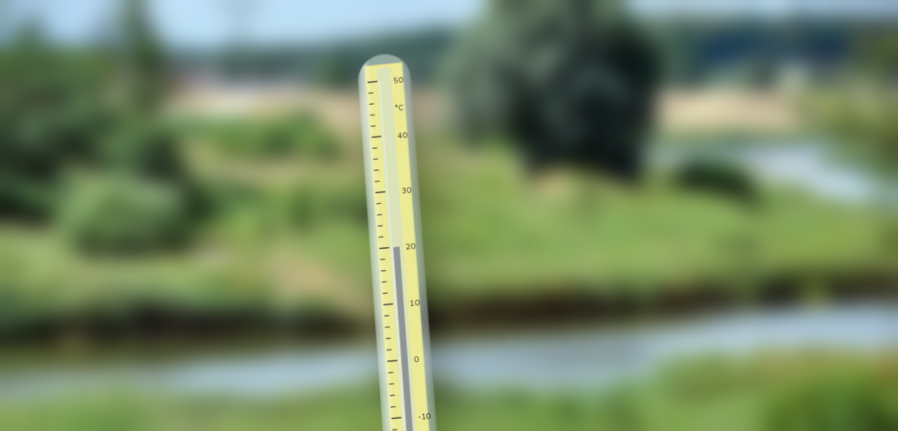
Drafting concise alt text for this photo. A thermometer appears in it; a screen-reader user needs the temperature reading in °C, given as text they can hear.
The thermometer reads 20 °C
